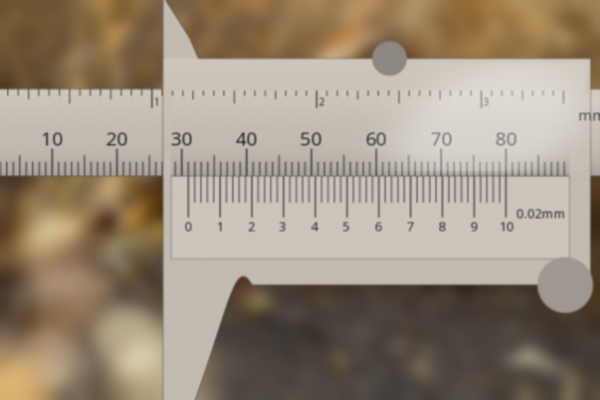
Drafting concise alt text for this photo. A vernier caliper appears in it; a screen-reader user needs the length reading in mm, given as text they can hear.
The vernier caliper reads 31.0 mm
